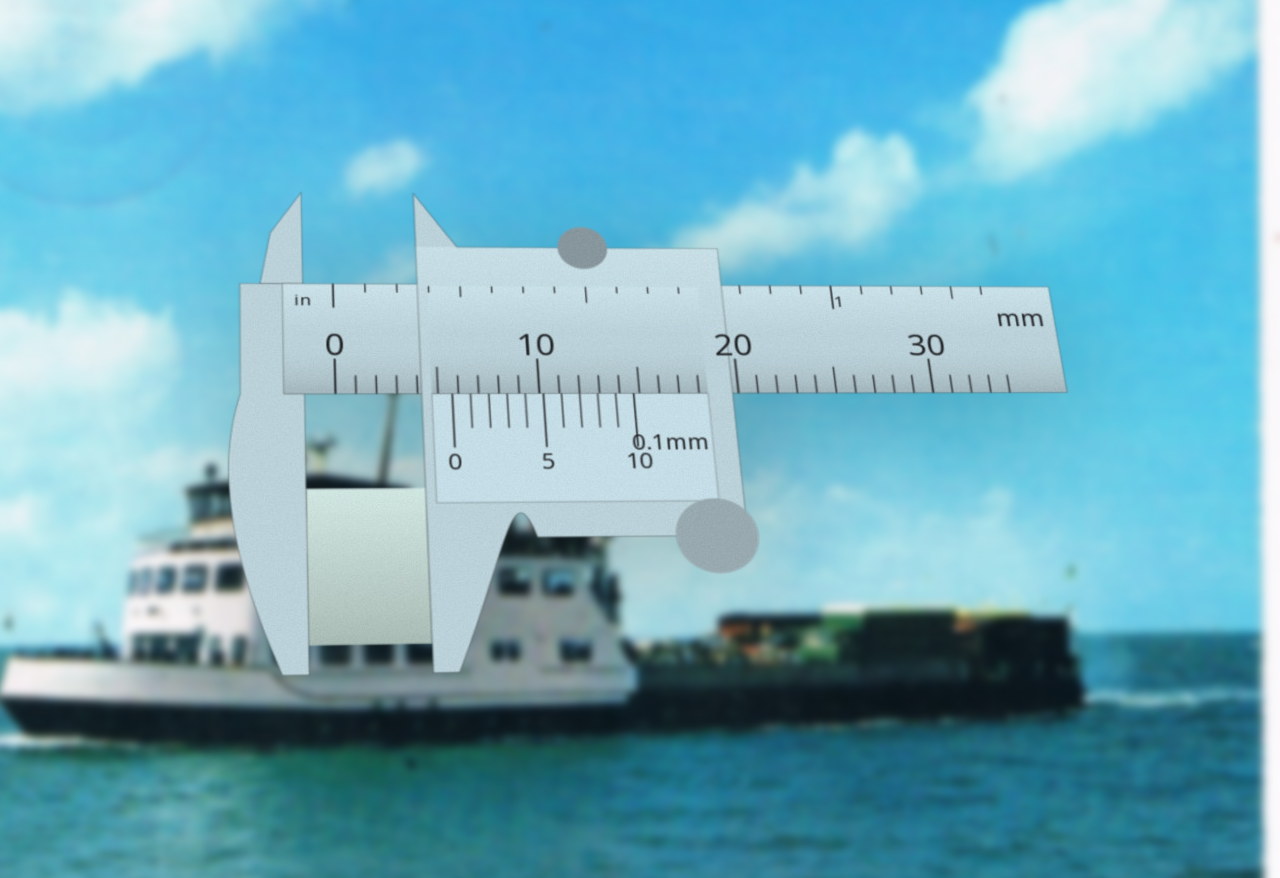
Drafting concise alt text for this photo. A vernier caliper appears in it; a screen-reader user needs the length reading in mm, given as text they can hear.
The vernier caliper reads 5.7 mm
